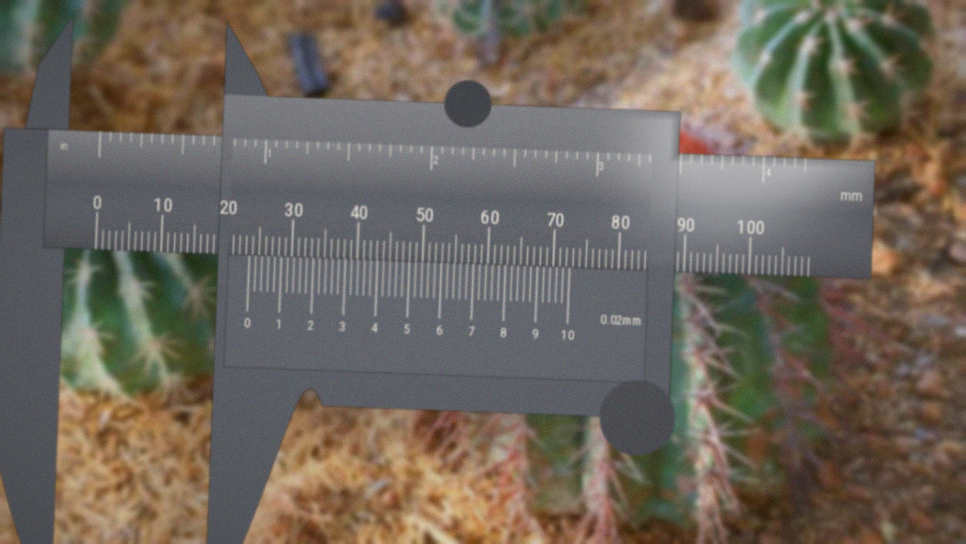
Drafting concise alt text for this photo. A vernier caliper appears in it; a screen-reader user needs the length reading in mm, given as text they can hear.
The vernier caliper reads 23.5 mm
